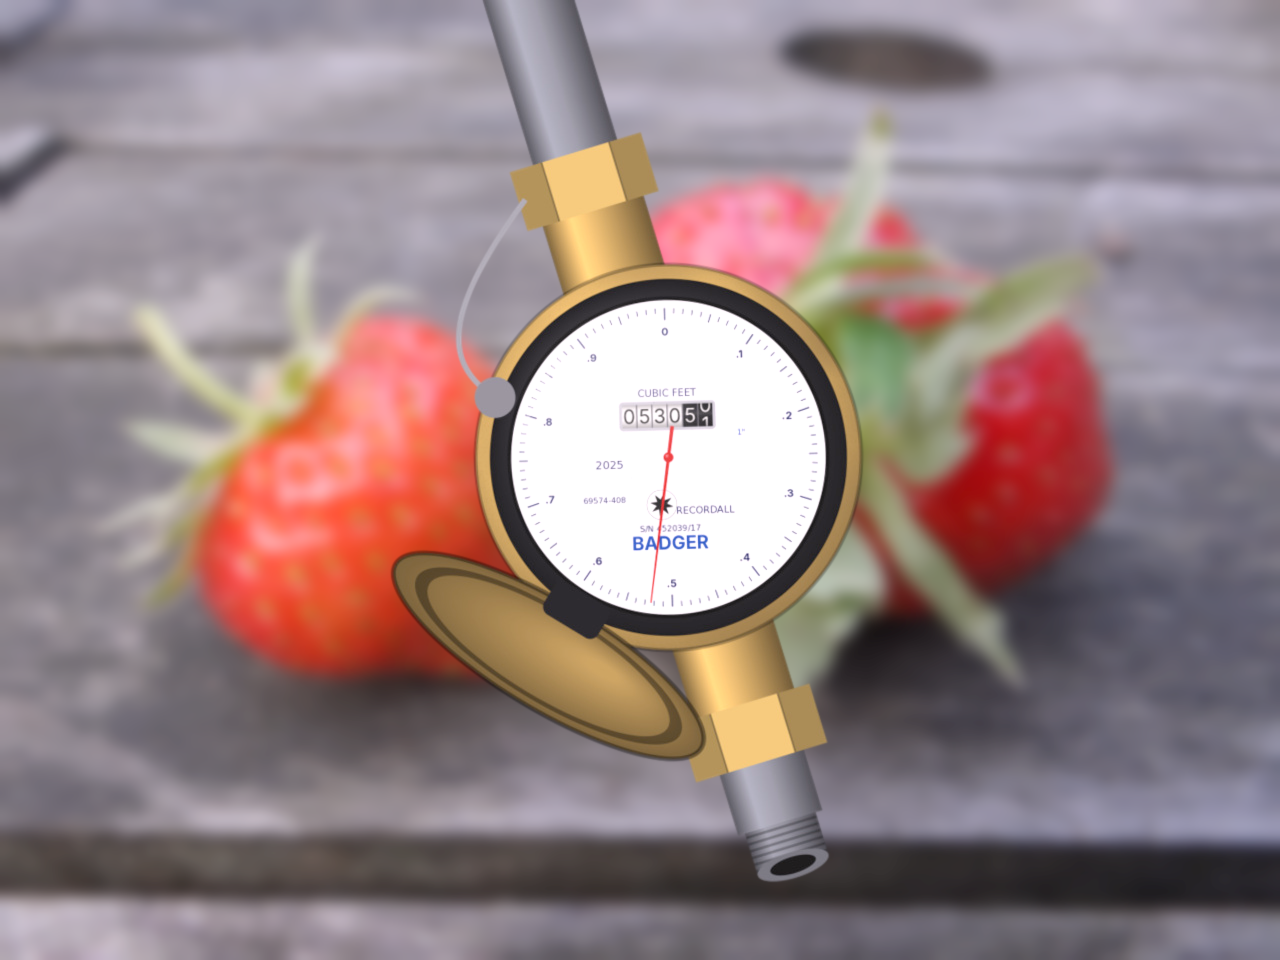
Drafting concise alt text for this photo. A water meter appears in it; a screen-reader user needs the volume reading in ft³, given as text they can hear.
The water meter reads 53050.52 ft³
